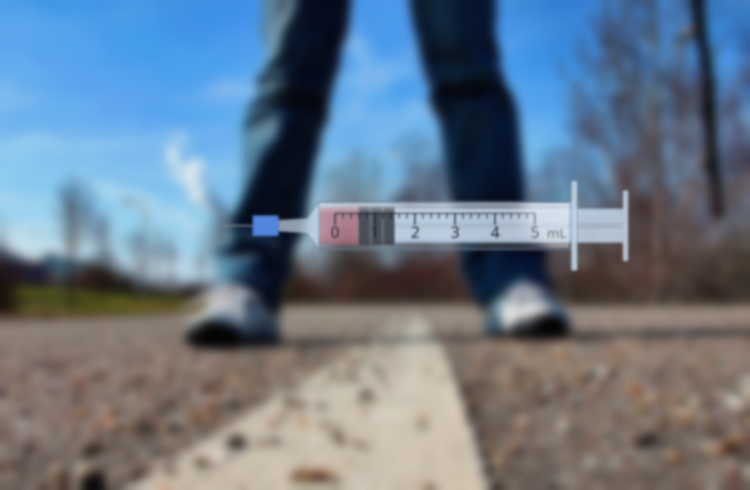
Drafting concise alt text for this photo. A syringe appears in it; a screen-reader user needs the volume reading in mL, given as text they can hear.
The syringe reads 0.6 mL
